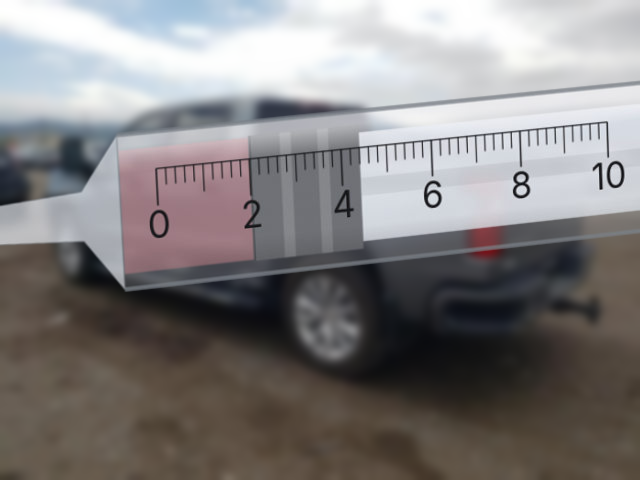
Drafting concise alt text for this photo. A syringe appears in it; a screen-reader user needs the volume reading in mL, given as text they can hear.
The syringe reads 2 mL
